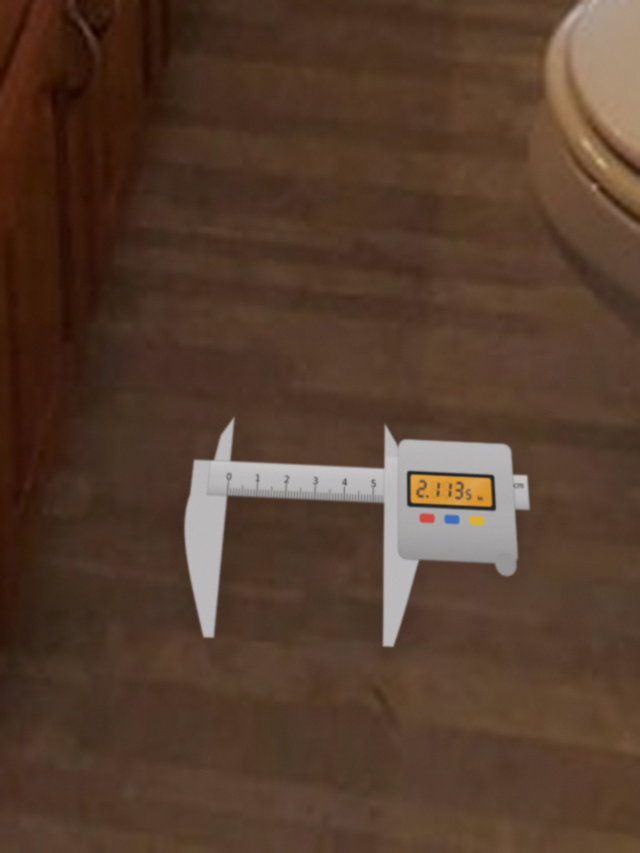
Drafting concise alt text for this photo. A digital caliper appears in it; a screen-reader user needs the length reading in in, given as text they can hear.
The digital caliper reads 2.1135 in
